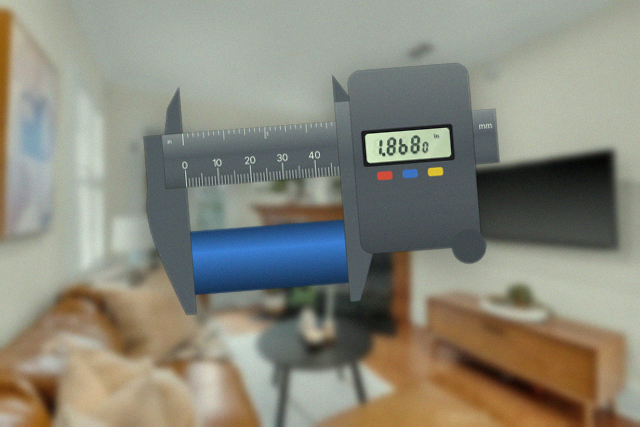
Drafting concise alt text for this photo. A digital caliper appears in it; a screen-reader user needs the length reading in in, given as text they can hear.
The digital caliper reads 1.8680 in
